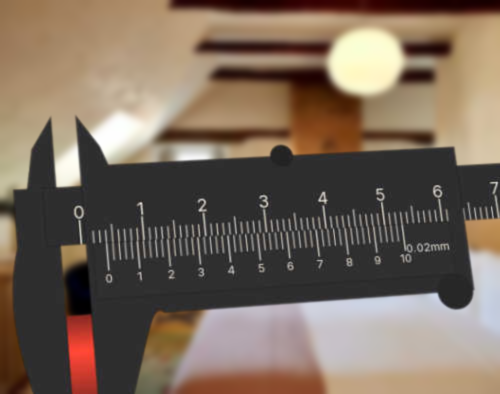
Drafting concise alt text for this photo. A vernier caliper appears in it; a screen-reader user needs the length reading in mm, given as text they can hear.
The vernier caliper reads 4.0 mm
